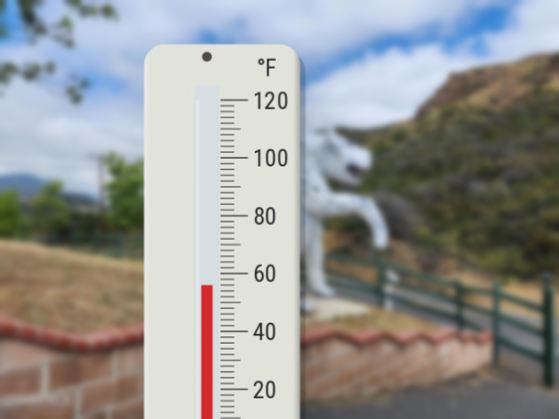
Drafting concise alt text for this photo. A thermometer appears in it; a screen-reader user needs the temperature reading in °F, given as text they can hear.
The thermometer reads 56 °F
